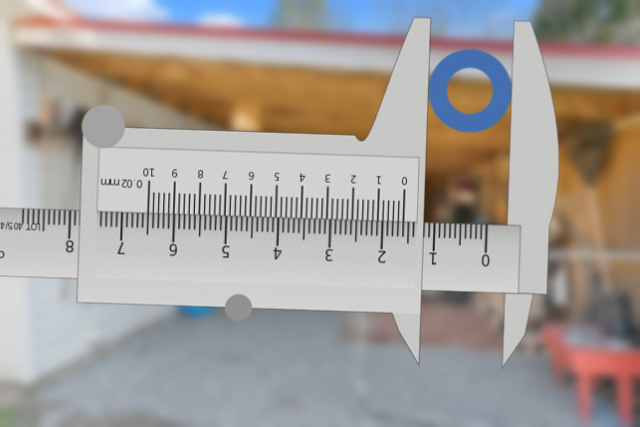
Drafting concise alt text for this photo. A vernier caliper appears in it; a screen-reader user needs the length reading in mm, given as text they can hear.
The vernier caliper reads 16.0 mm
